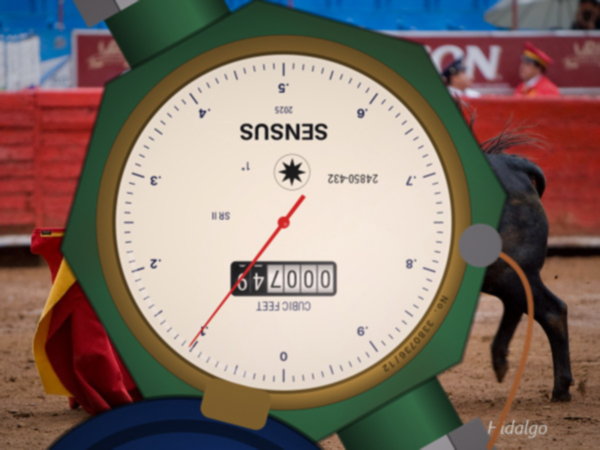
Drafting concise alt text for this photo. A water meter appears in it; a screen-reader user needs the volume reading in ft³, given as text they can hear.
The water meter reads 749.10 ft³
